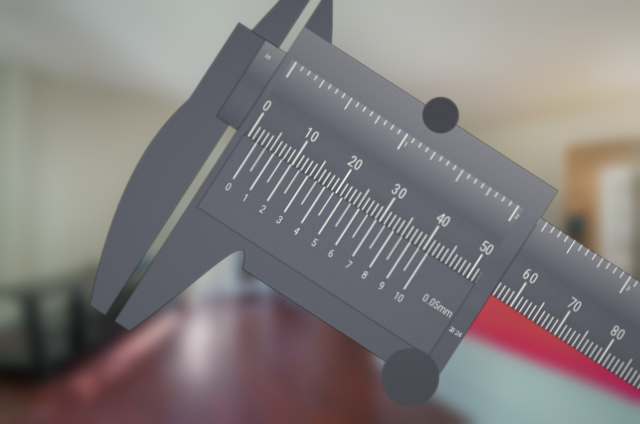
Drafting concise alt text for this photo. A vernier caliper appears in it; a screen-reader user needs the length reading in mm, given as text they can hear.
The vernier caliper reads 2.0 mm
